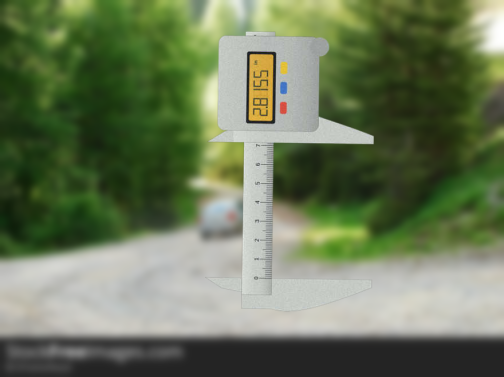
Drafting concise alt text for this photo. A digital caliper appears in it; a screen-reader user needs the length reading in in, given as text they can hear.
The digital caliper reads 2.8155 in
